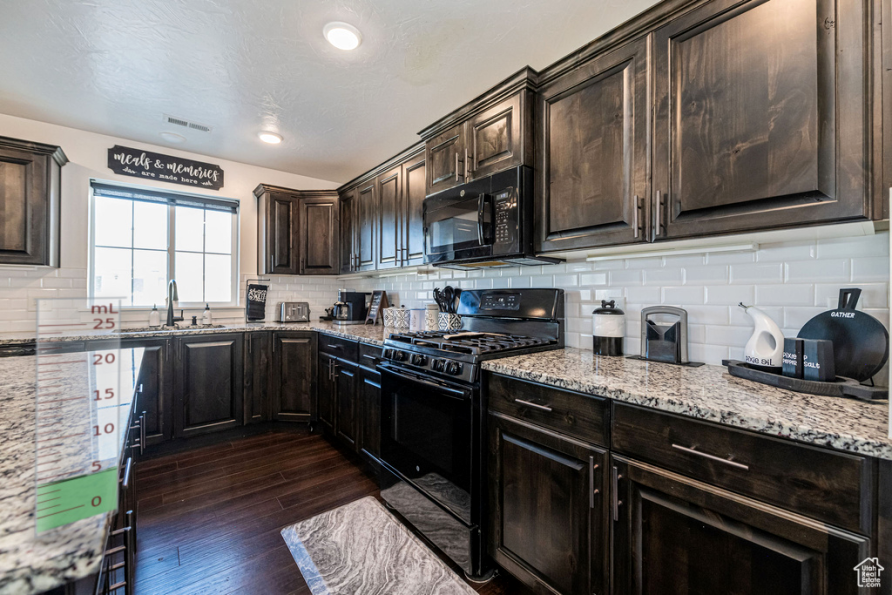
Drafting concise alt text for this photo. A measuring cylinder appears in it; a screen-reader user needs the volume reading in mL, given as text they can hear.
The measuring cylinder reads 4 mL
